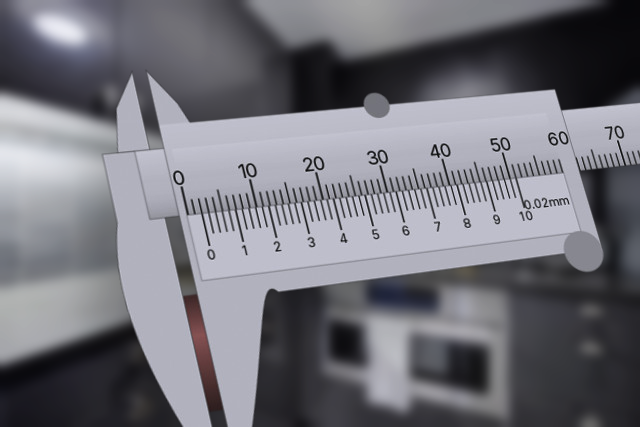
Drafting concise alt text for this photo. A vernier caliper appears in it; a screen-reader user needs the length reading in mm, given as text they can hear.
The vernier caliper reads 2.0 mm
